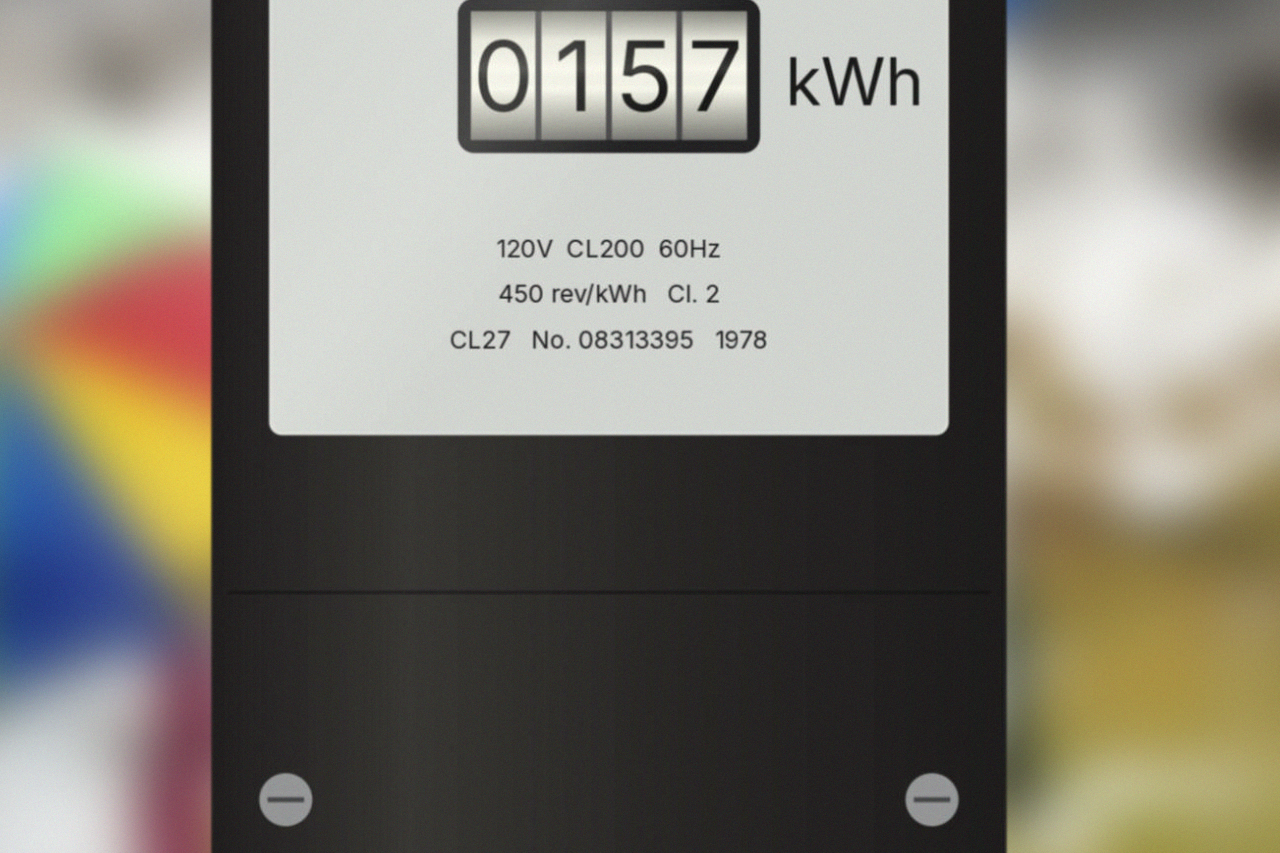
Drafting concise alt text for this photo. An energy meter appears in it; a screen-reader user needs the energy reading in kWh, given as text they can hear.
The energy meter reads 157 kWh
